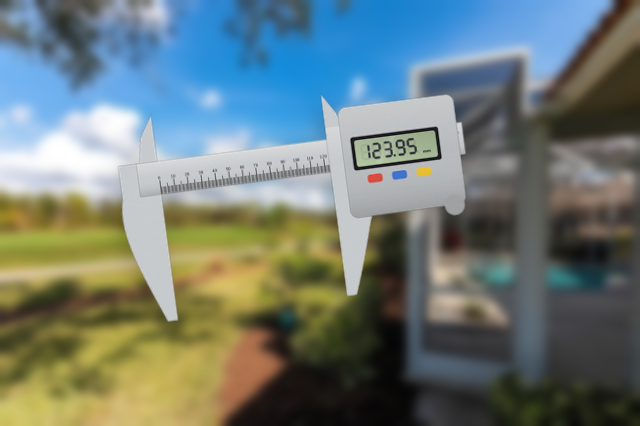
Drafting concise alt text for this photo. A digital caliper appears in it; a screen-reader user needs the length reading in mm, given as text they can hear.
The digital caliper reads 123.95 mm
